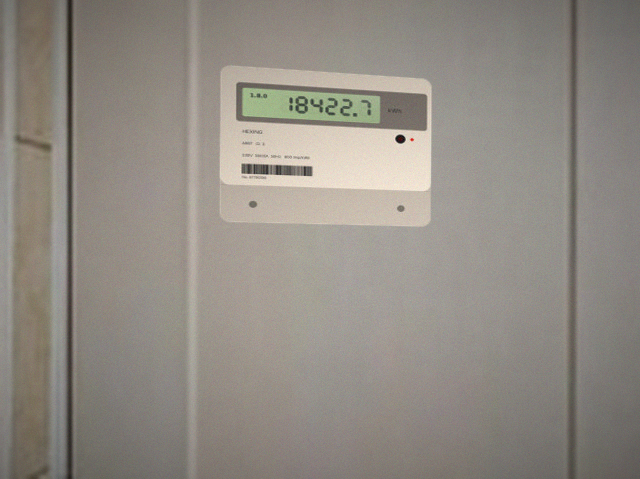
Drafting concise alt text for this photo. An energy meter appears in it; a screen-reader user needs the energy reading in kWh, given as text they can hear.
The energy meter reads 18422.7 kWh
